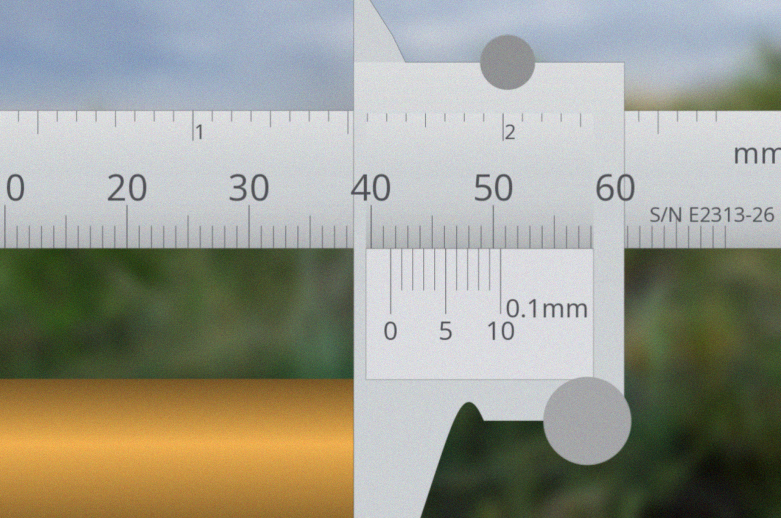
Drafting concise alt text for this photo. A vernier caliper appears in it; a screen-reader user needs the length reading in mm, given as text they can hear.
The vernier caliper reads 41.6 mm
